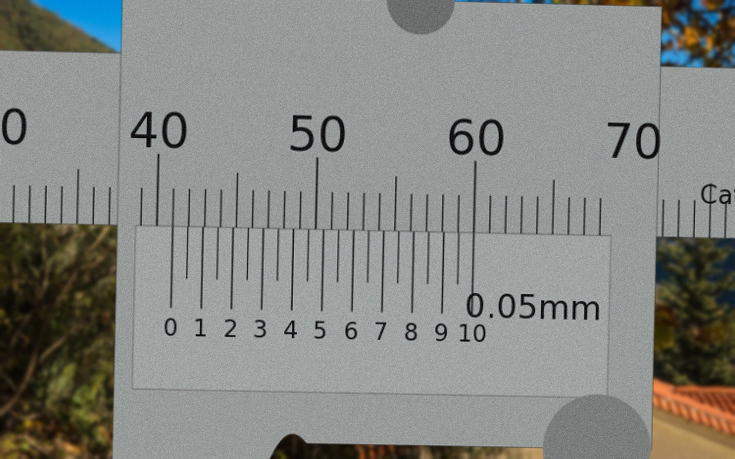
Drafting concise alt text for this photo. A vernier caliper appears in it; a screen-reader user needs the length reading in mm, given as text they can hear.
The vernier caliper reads 41.0 mm
